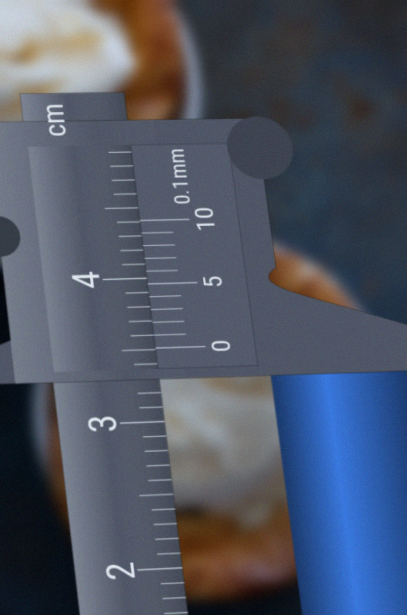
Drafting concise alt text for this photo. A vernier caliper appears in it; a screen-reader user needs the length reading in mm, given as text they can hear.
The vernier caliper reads 35.1 mm
